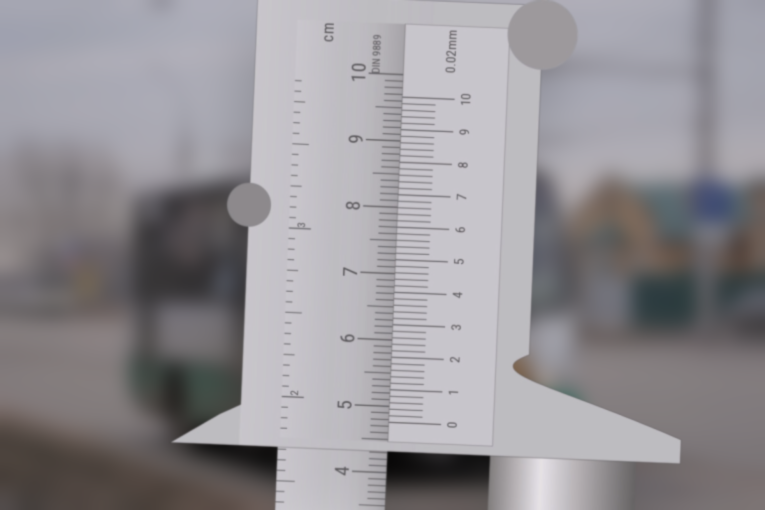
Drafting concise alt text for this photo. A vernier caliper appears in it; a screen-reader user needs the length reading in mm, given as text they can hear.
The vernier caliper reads 47.6 mm
